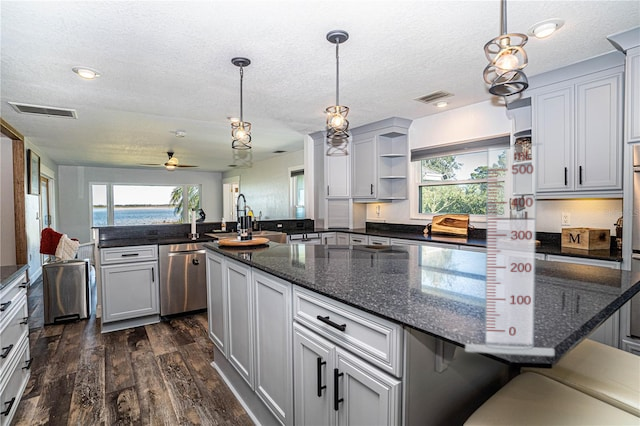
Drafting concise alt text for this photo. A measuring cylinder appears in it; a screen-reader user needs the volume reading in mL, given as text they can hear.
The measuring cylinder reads 350 mL
